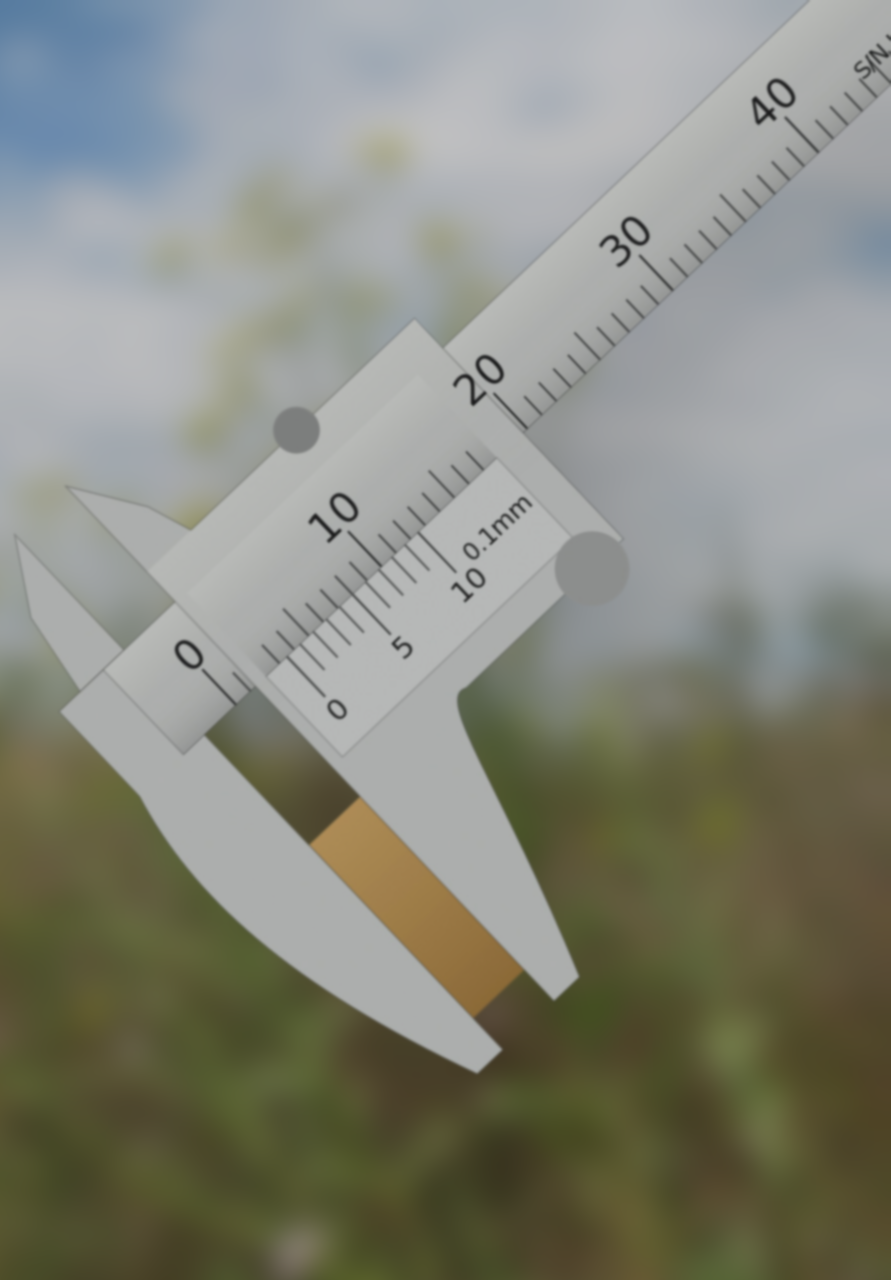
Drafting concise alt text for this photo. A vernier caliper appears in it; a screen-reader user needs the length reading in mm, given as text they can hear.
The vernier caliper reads 3.5 mm
